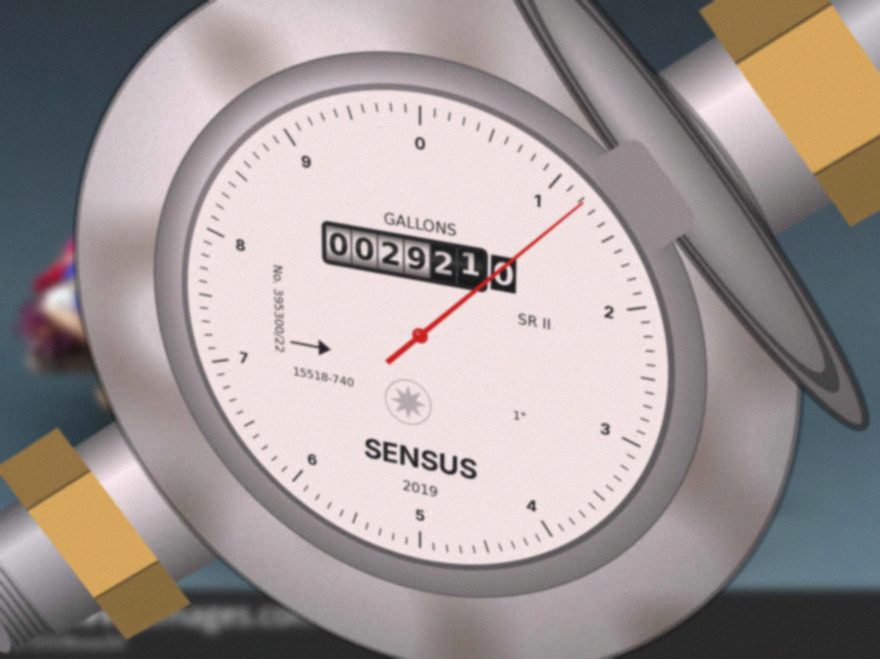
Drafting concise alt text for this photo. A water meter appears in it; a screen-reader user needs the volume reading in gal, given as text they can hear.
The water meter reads 29211.2 gal
